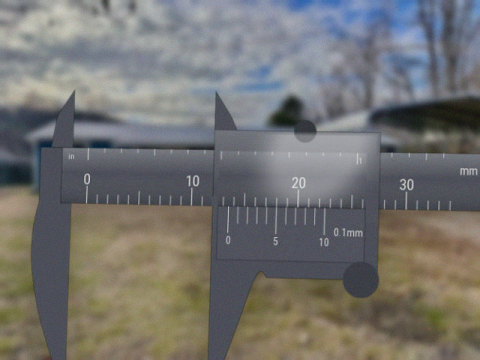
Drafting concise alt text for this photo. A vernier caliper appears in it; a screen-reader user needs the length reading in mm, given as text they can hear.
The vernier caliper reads 13.5 mm
